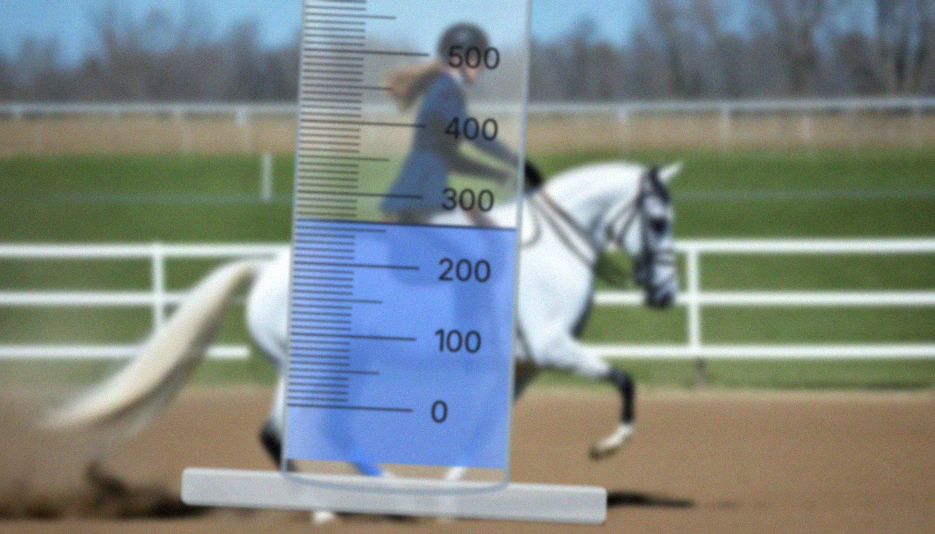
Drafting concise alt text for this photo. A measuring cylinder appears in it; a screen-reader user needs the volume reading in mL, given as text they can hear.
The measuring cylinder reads 260 mL
